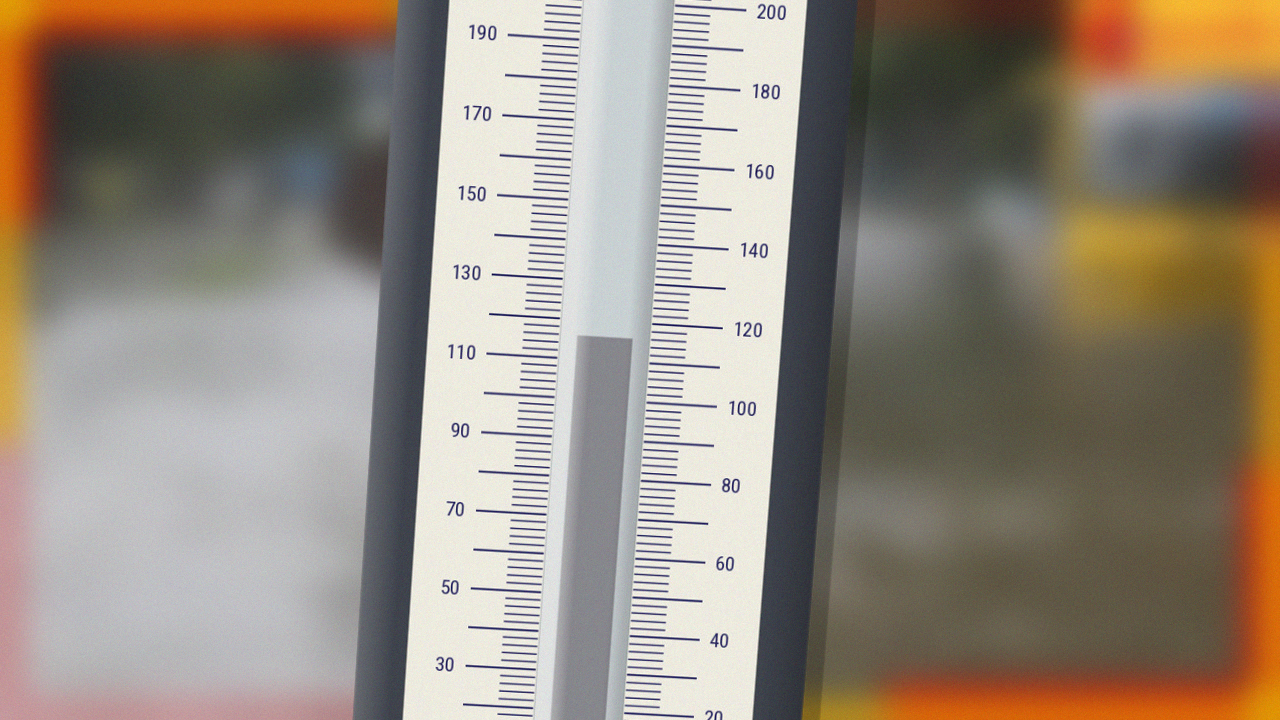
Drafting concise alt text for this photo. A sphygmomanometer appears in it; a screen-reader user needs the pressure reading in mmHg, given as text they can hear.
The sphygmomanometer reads 116 mmHg
